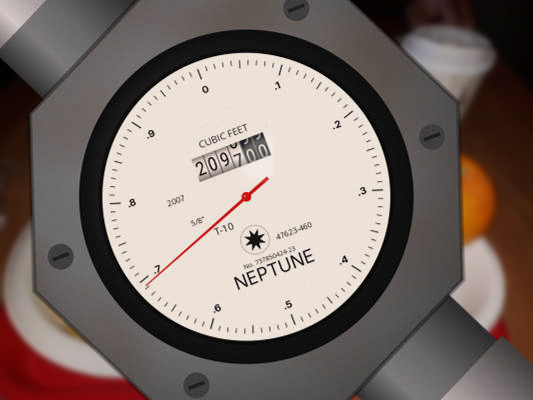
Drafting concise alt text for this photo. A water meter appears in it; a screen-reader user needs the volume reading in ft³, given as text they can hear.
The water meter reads 209699.69 ft³
